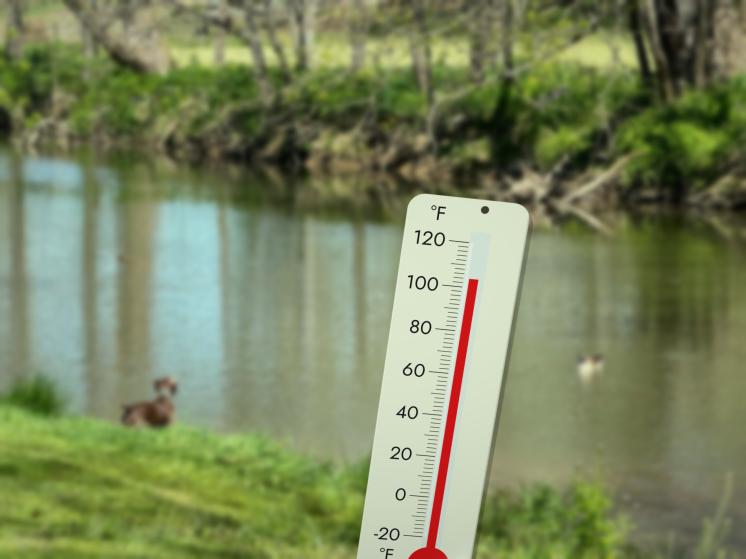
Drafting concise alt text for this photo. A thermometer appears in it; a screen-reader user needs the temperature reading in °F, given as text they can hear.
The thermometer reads 104 °F
